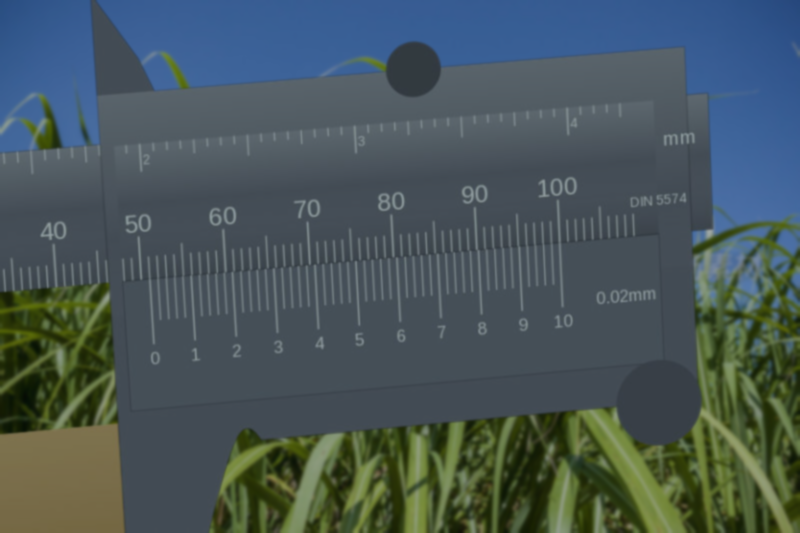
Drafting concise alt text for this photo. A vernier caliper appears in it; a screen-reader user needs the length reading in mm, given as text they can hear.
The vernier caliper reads 51.0 mm
